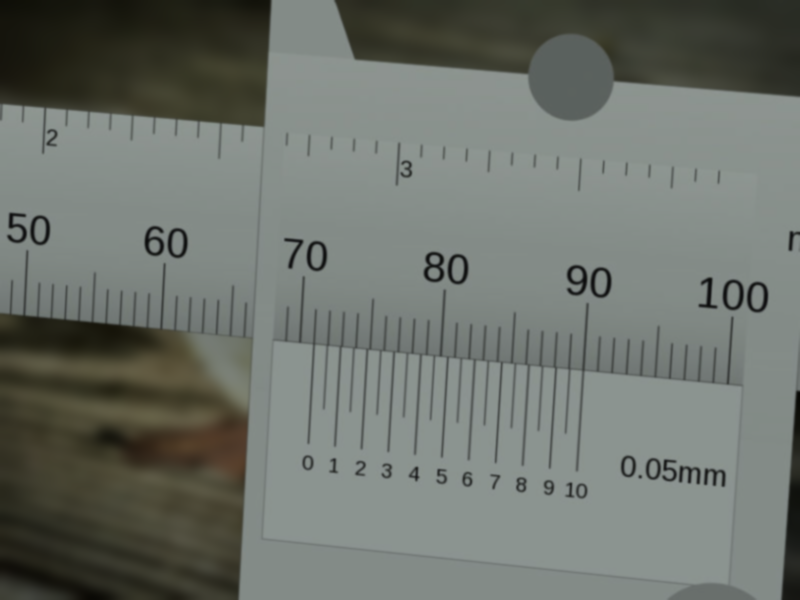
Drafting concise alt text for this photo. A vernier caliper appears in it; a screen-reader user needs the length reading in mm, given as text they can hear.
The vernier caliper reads 71.0 mm
